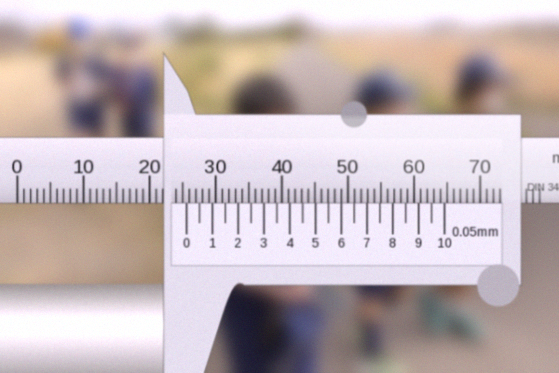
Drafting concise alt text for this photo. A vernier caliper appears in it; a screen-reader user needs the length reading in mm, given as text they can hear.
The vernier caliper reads 25.6 mm
